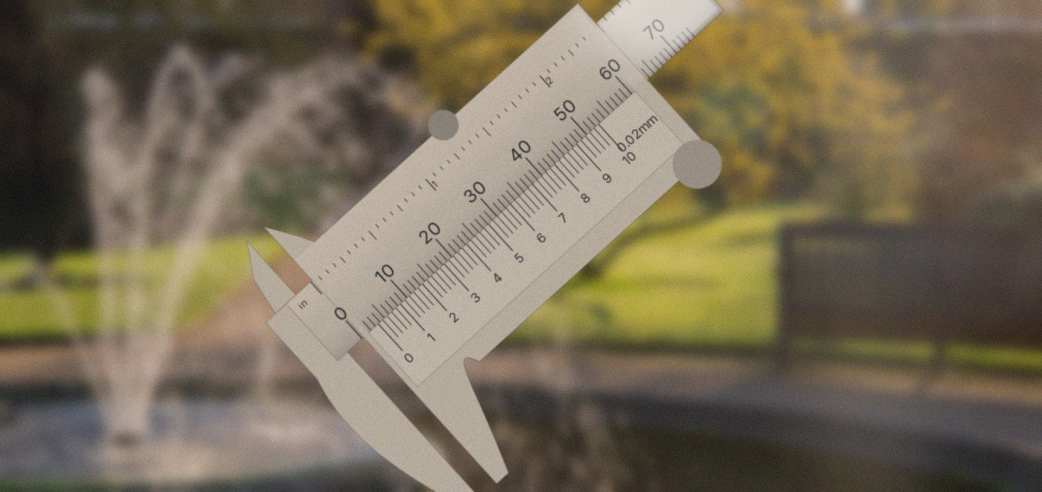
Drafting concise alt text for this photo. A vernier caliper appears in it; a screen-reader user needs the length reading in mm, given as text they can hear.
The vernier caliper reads 3.6 mm
